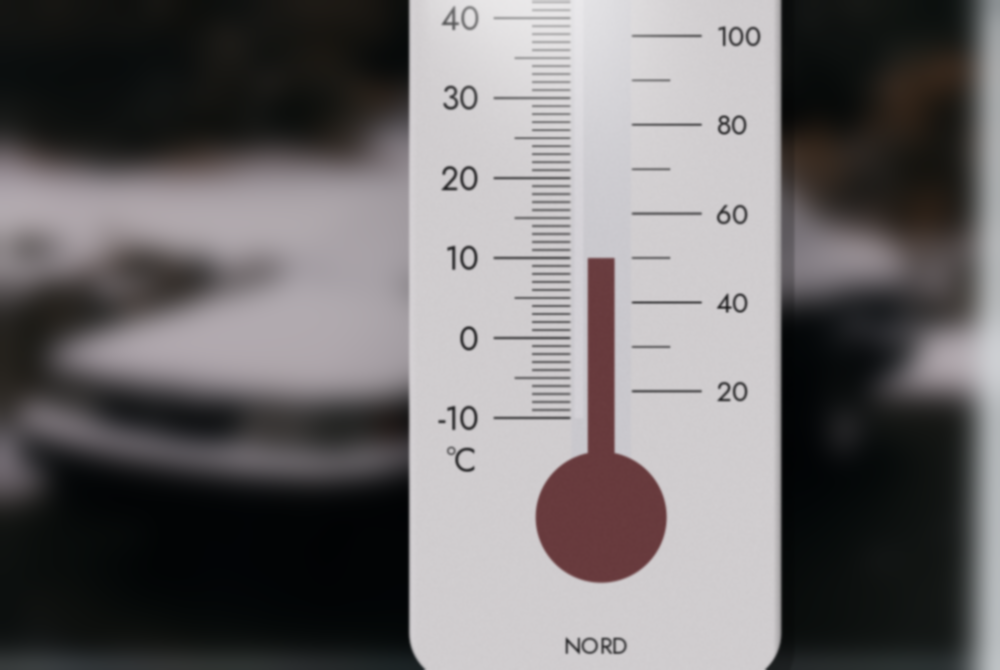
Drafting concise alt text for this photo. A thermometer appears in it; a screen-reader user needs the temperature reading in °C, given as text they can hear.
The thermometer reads 10 °C
